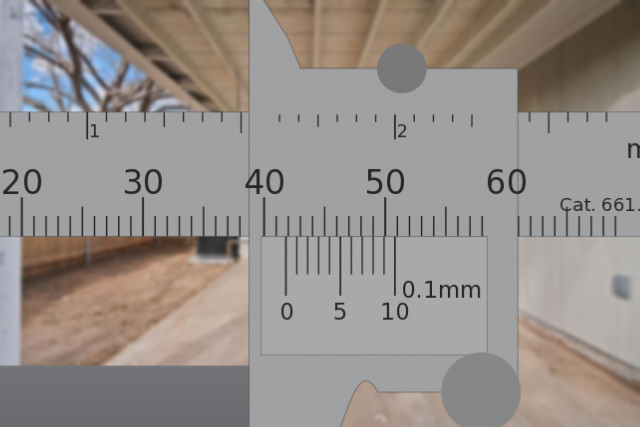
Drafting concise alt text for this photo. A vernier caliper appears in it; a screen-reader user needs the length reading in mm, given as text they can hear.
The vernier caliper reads 41.8 mm
